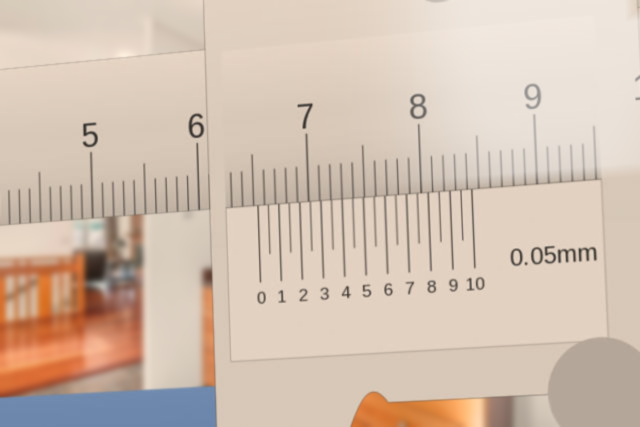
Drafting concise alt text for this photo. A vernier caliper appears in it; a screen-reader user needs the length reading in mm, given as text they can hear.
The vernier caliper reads 65.4 mm
